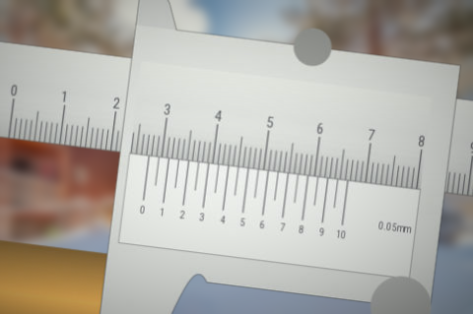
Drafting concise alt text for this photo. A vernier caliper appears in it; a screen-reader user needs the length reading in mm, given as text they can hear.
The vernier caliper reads 27.5 mm
